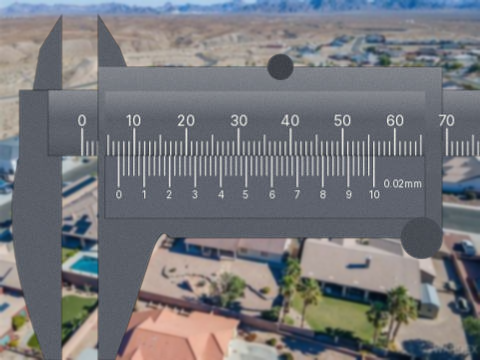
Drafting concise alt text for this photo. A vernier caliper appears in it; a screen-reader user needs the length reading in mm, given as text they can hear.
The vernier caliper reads 7.0 mm
